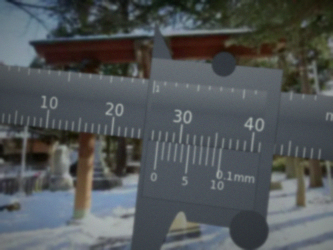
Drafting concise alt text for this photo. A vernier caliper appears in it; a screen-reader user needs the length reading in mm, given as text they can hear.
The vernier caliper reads 26.8 mm
